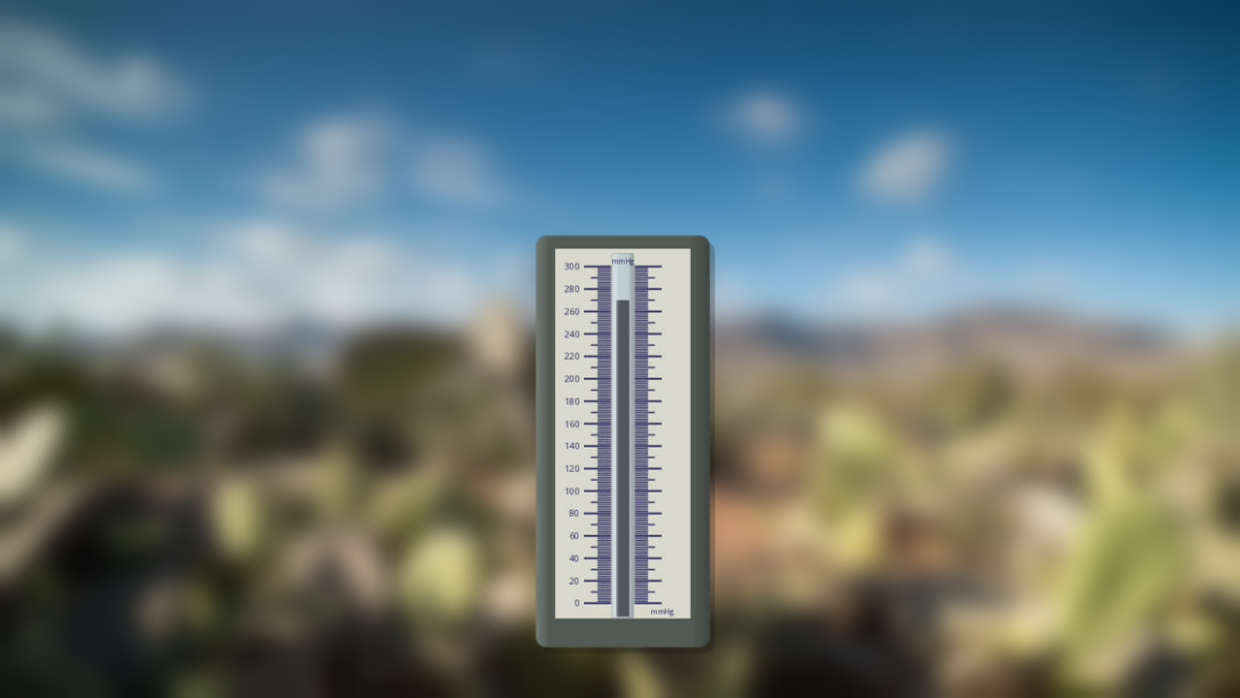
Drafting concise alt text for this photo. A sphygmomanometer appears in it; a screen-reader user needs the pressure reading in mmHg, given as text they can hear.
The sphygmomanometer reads 270 mmHg
